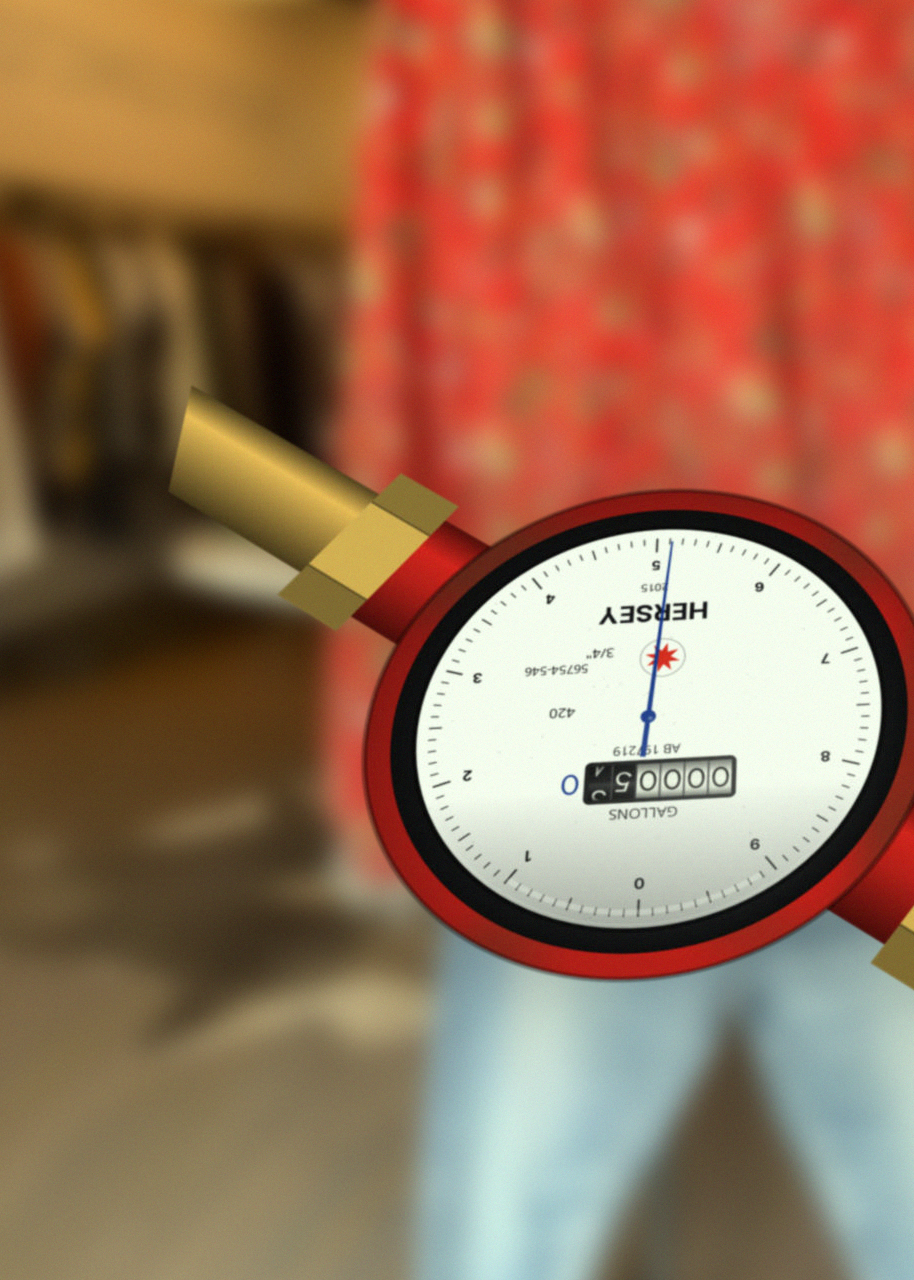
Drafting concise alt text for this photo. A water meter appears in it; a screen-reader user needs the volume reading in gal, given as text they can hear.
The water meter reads 535.1 gal
